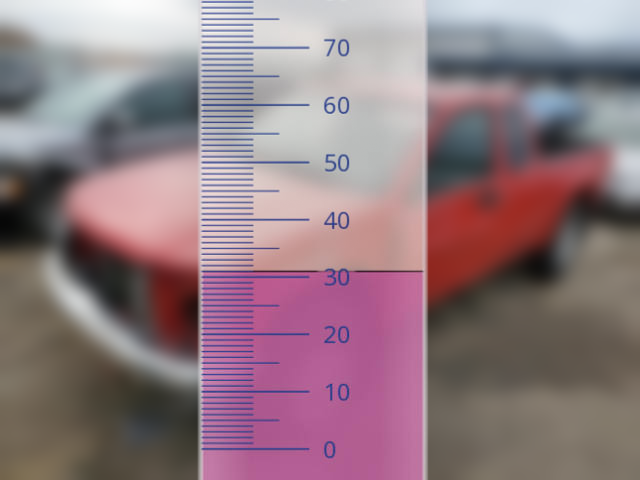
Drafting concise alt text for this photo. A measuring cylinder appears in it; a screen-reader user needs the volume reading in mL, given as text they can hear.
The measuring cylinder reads 31 mL
